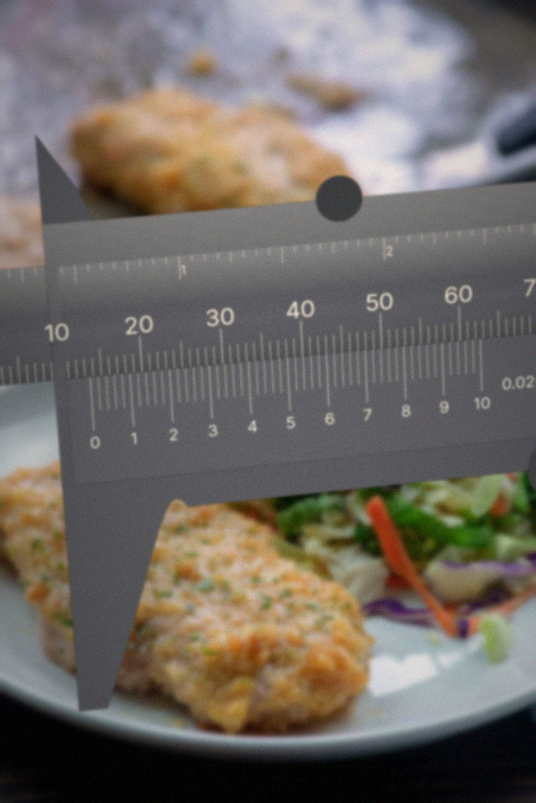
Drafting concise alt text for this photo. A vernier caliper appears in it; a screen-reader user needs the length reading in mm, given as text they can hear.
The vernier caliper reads 13.6 mm
